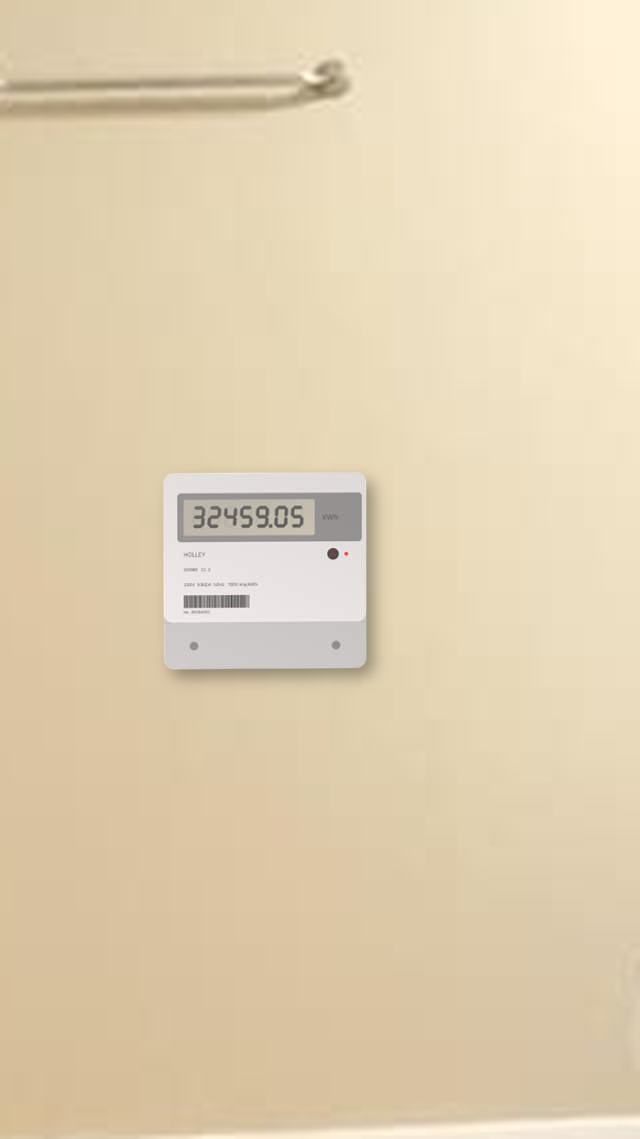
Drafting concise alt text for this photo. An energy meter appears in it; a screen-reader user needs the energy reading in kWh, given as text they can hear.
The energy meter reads 32459.05 kWh
